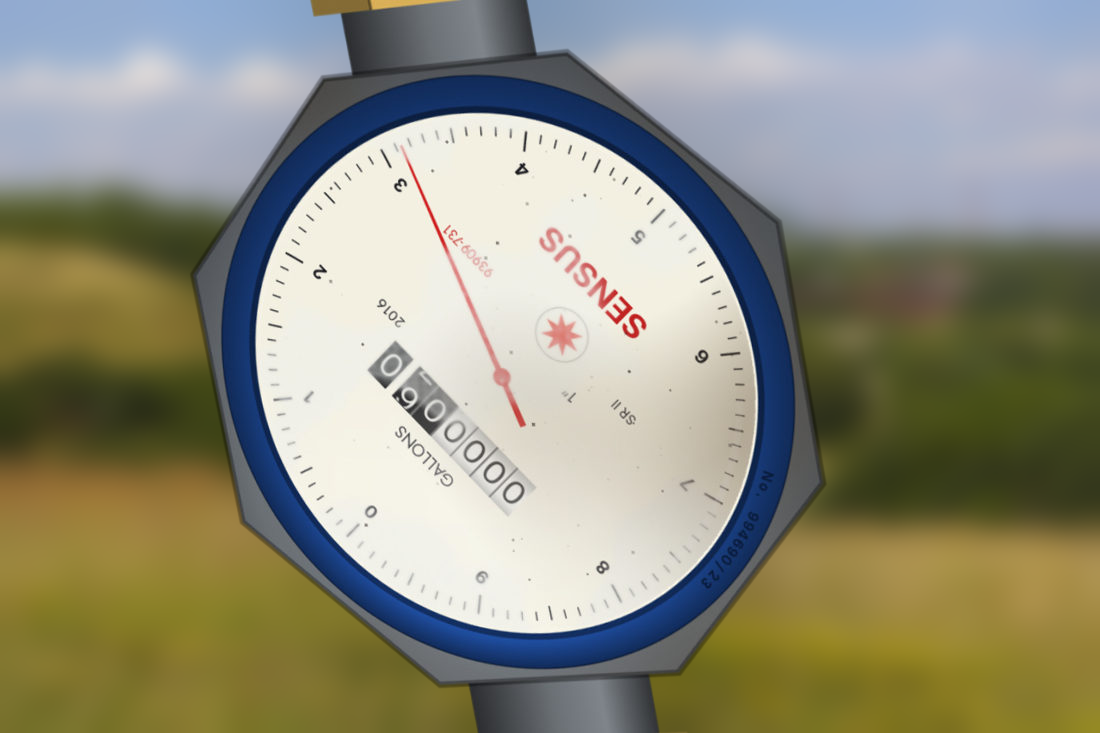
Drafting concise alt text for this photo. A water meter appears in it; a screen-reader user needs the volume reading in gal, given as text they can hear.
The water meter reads 63.1 gal
